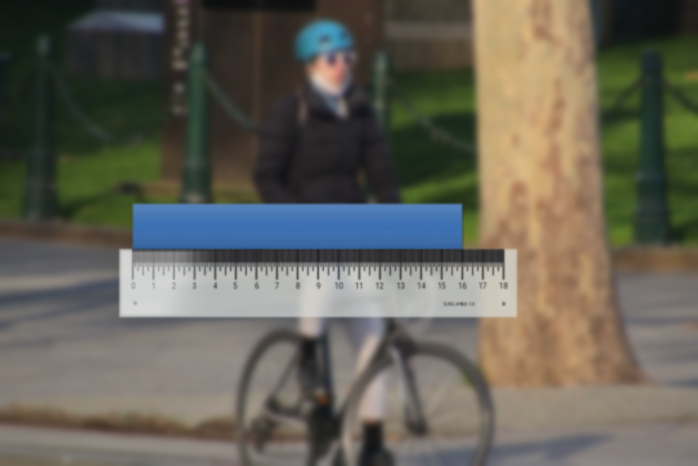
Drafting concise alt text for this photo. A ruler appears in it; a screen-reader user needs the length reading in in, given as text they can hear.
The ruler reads 16 in
